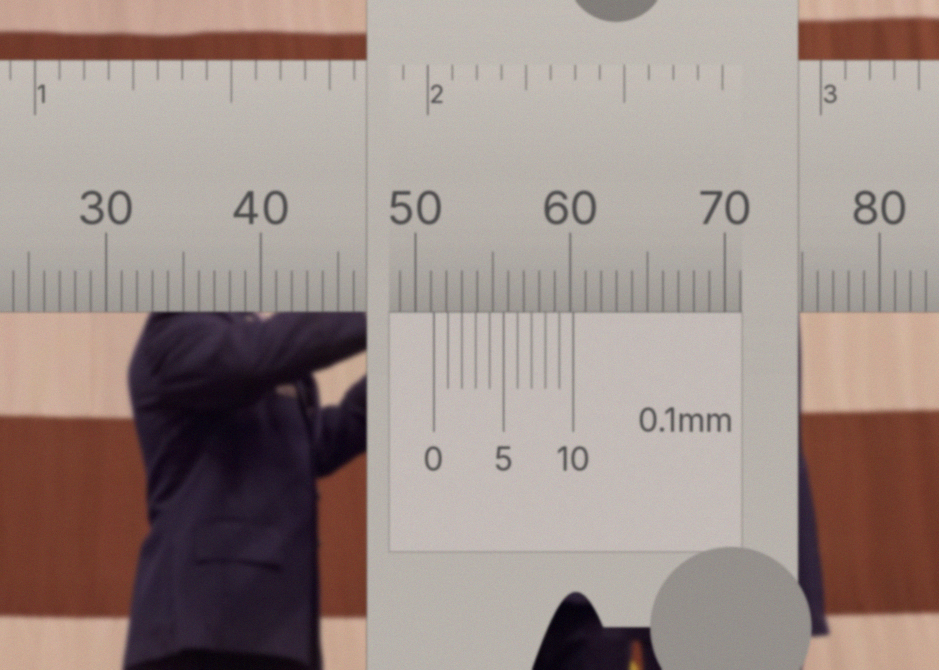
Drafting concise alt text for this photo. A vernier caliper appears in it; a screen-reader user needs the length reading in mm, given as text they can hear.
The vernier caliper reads 51.2 mm
